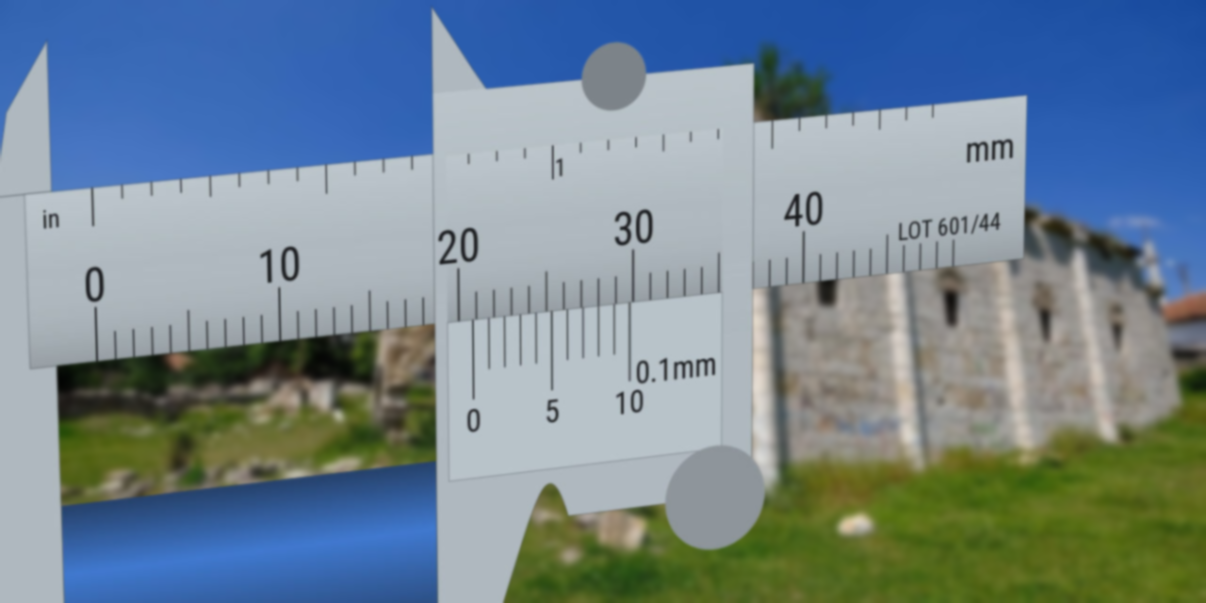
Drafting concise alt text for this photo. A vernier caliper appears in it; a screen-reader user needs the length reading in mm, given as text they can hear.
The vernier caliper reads 20.8 mm
